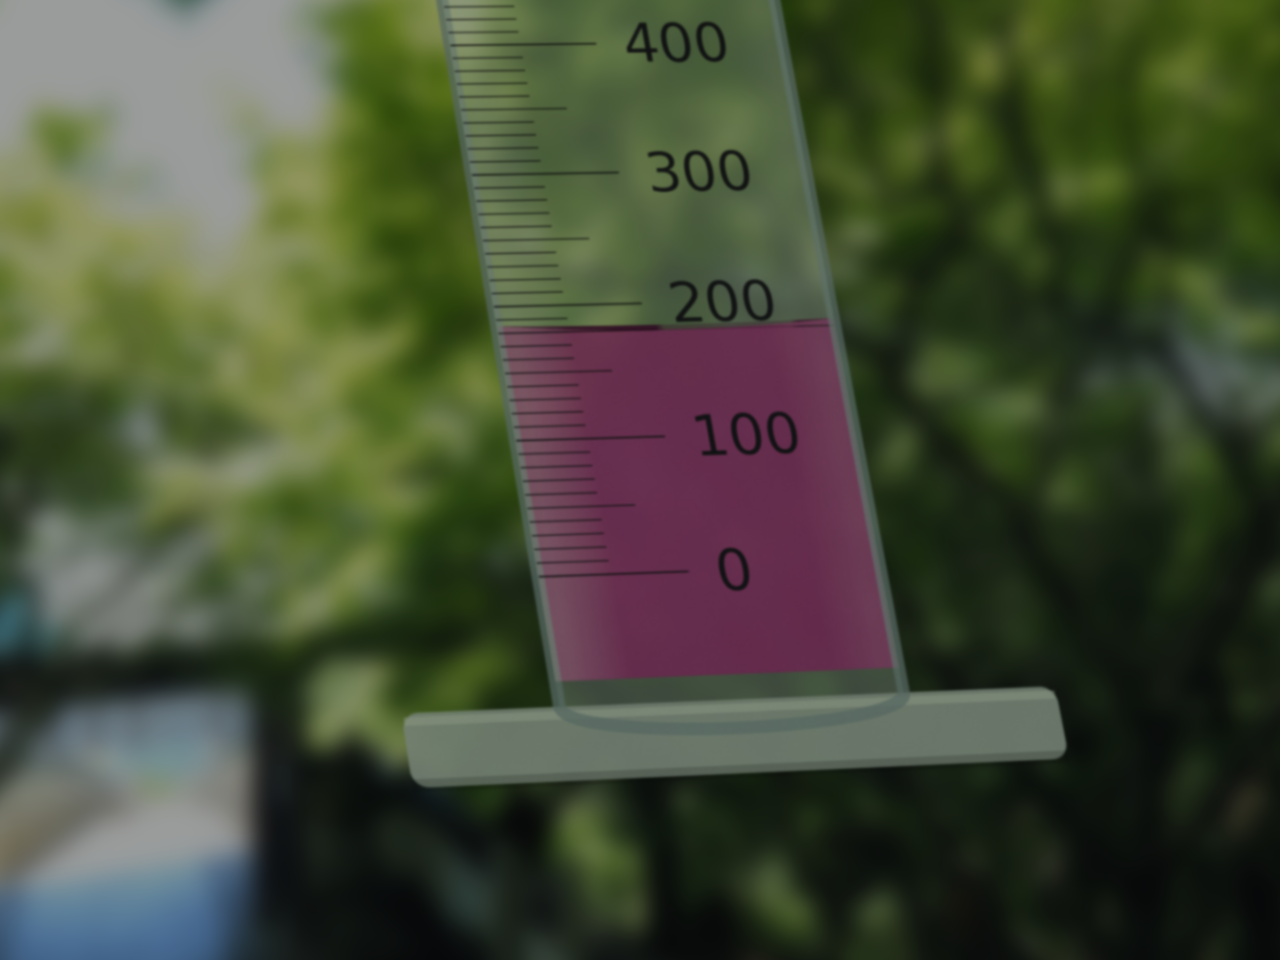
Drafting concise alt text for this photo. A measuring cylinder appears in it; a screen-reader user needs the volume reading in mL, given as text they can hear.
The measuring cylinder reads 180 mL
